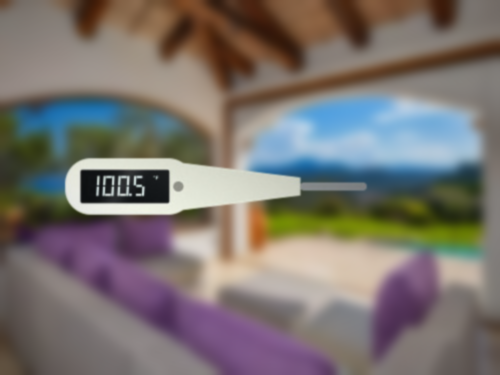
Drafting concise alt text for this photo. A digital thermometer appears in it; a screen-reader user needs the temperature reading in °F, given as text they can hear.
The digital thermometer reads 100.5 °F
